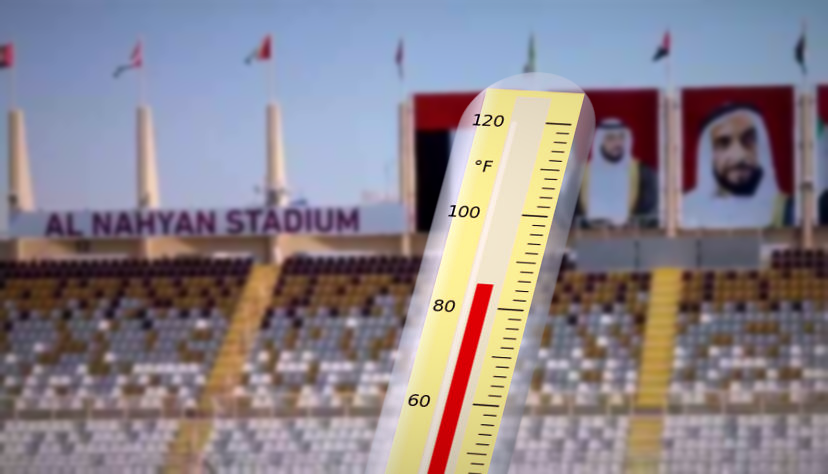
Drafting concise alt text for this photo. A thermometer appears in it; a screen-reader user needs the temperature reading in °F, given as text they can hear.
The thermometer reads 85 °F
